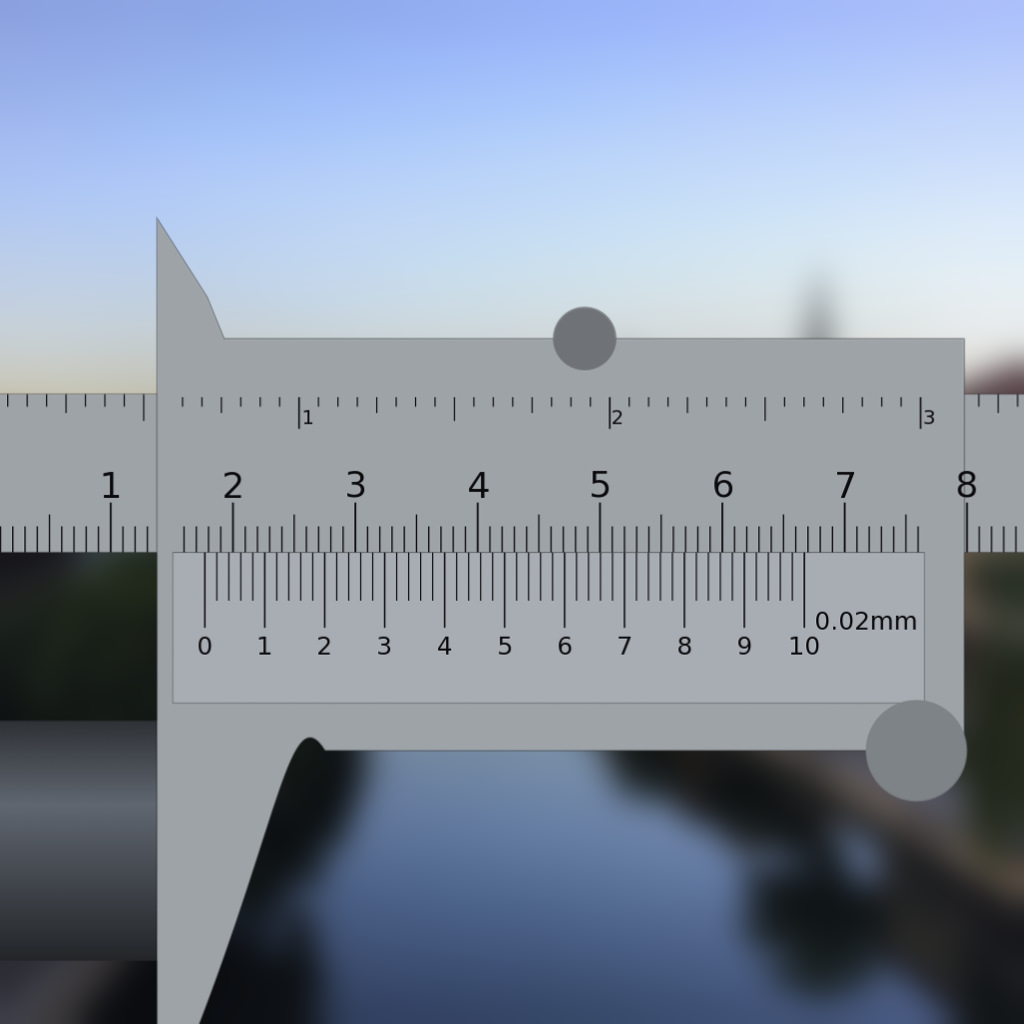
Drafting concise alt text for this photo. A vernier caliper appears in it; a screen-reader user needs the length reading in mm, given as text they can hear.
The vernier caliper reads 17.7 mm
